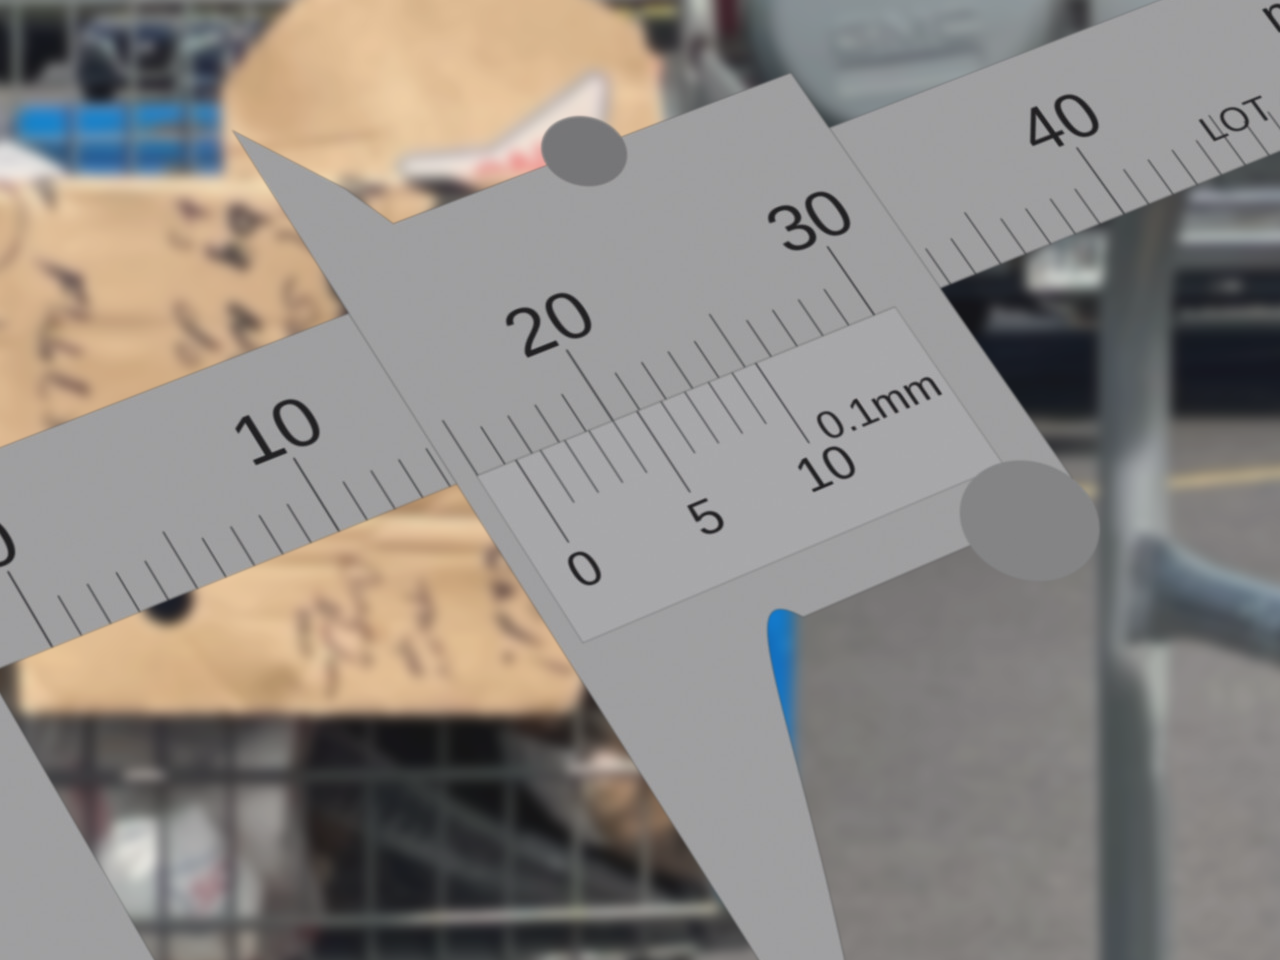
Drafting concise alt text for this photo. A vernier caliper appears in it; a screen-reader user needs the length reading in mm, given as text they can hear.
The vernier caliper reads 16.4 mm
